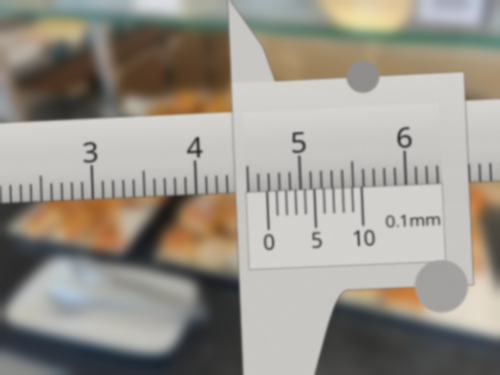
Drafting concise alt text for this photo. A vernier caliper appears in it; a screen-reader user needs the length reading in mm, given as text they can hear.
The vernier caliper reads 46.8 mm
